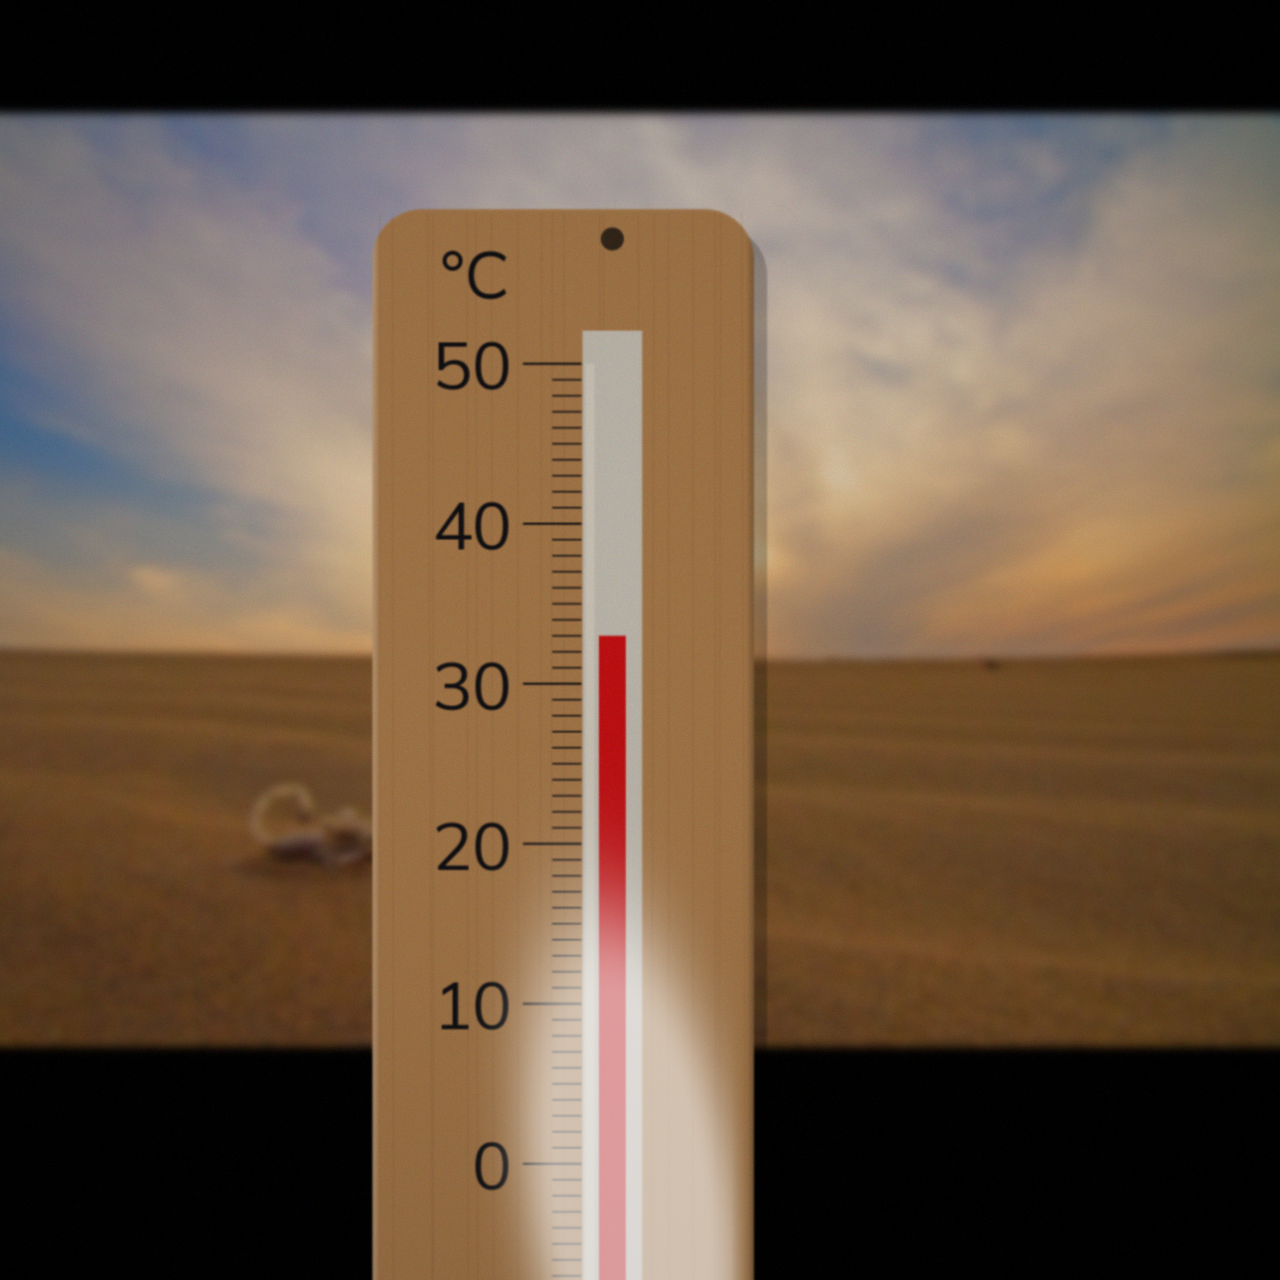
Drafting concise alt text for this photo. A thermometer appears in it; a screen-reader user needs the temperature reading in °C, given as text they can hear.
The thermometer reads 33 °C
